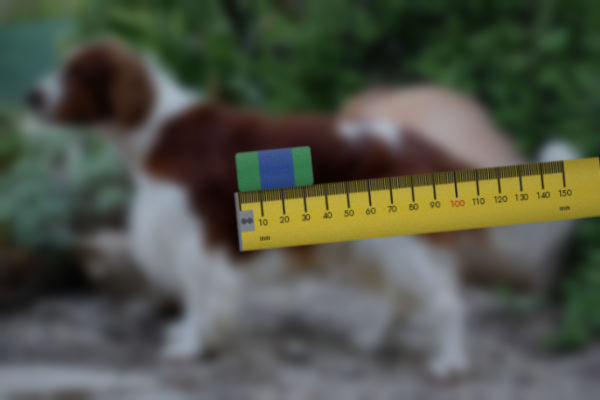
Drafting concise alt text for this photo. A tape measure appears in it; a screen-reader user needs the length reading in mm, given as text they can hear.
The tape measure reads 35 mm
